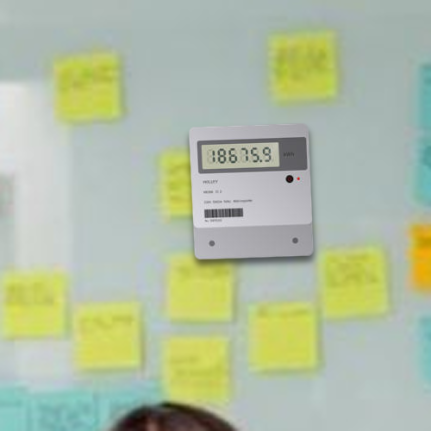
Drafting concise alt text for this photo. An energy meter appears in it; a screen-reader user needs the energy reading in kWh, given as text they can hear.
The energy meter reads 18675.9 kWh
